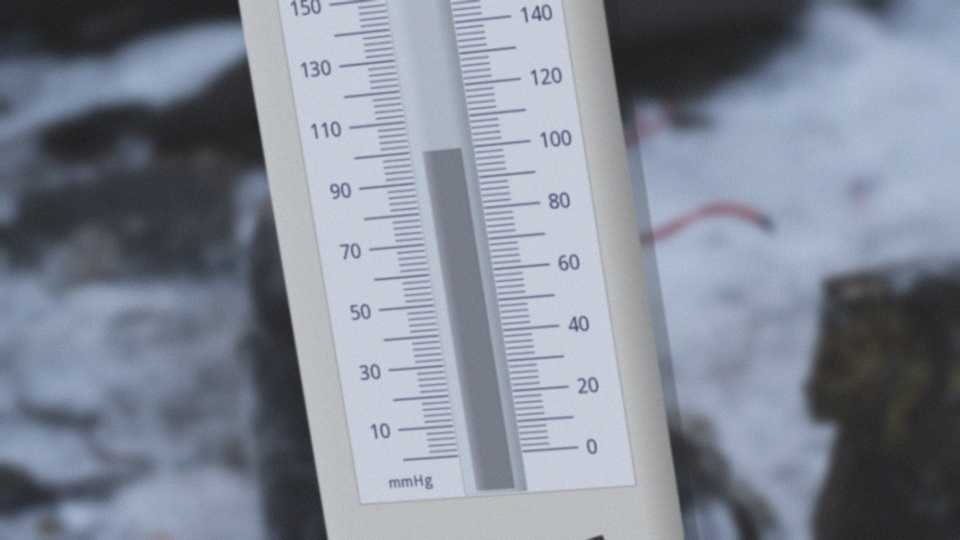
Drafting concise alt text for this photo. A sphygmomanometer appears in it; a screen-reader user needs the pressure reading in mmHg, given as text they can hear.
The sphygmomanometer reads 100 mmHg
